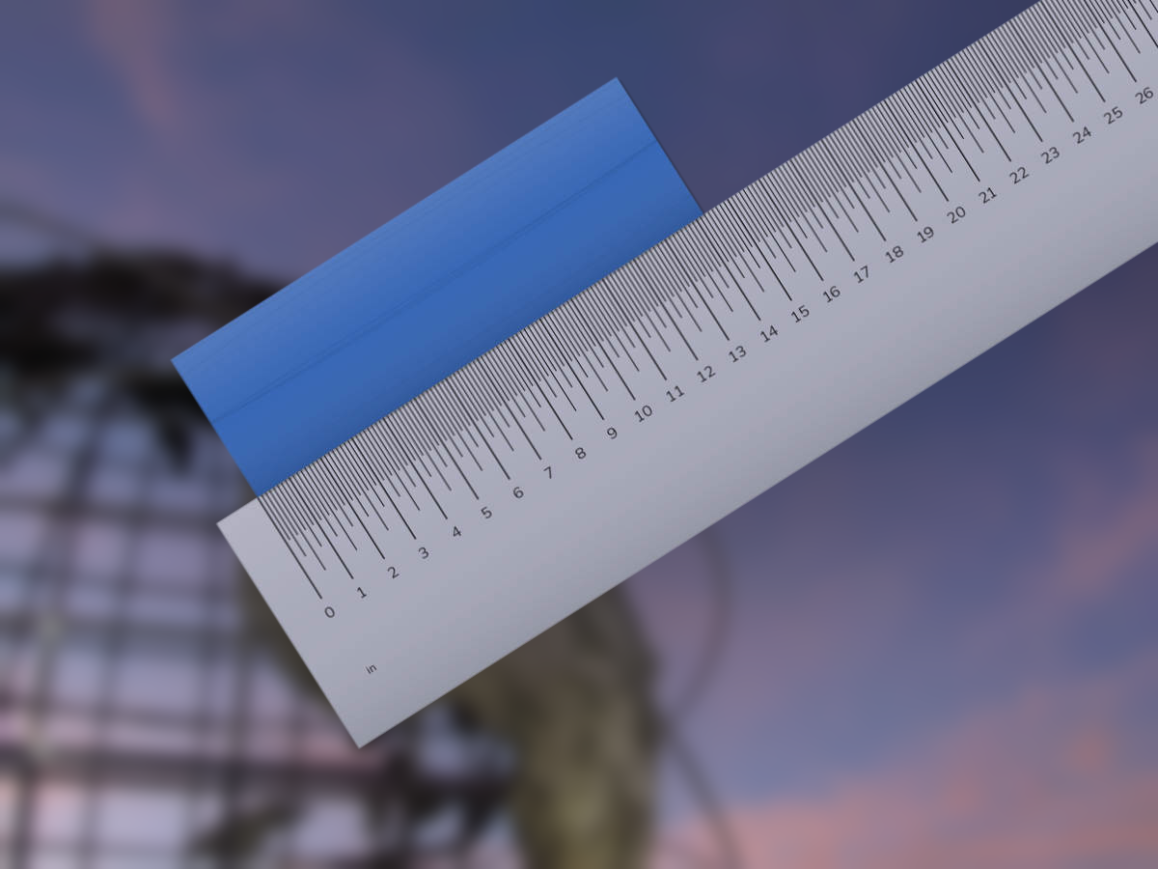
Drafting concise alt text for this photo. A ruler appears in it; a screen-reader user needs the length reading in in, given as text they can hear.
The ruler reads 14.25 in
